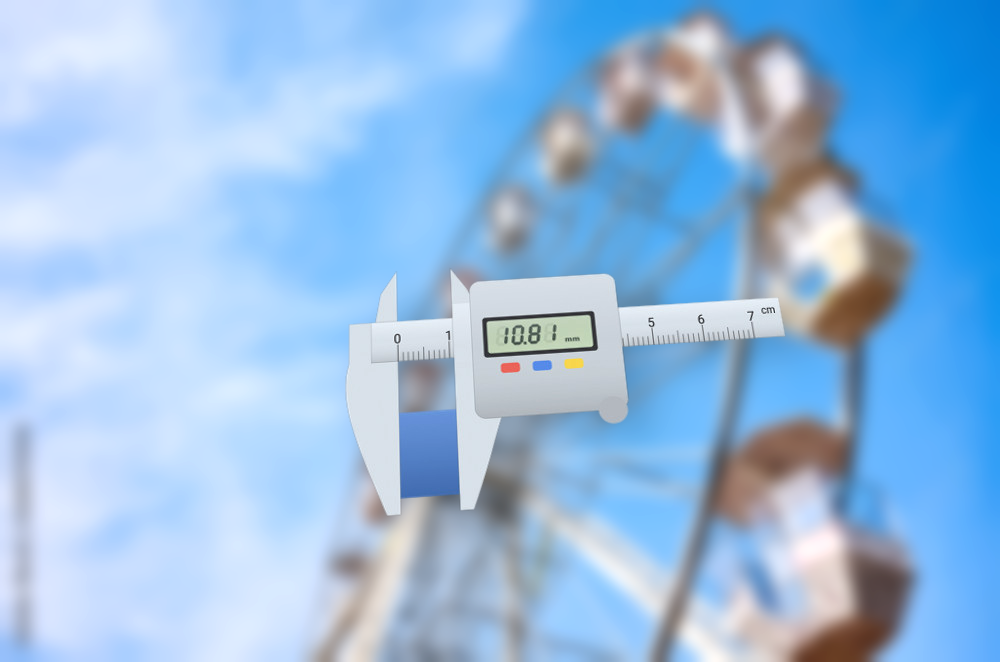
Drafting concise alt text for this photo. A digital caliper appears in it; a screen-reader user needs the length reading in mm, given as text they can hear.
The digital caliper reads 10.81 mm
